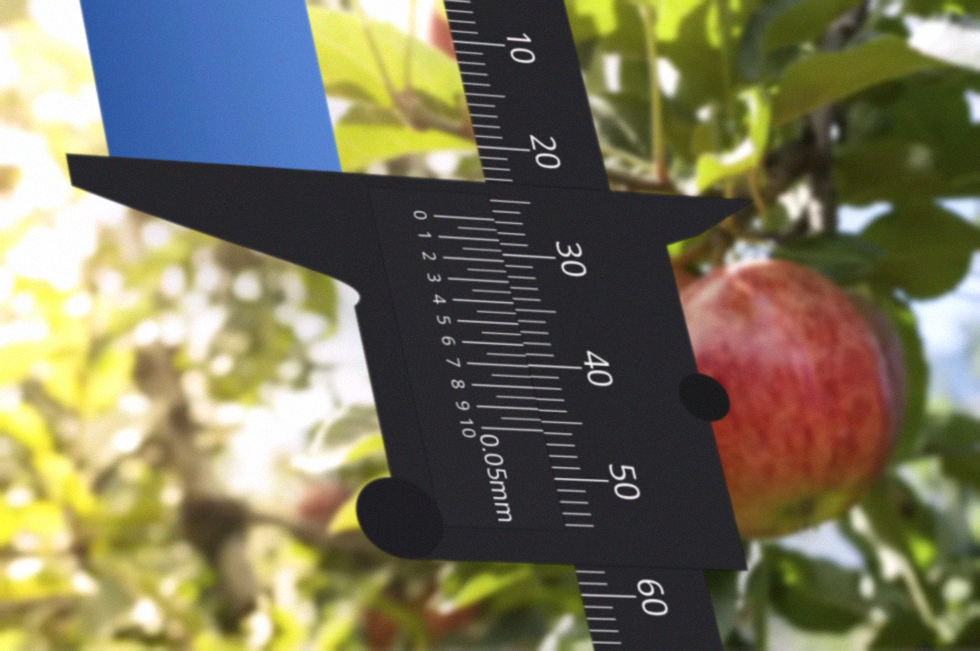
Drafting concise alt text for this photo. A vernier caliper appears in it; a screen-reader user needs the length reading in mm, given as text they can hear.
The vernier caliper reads 26.8 mm
